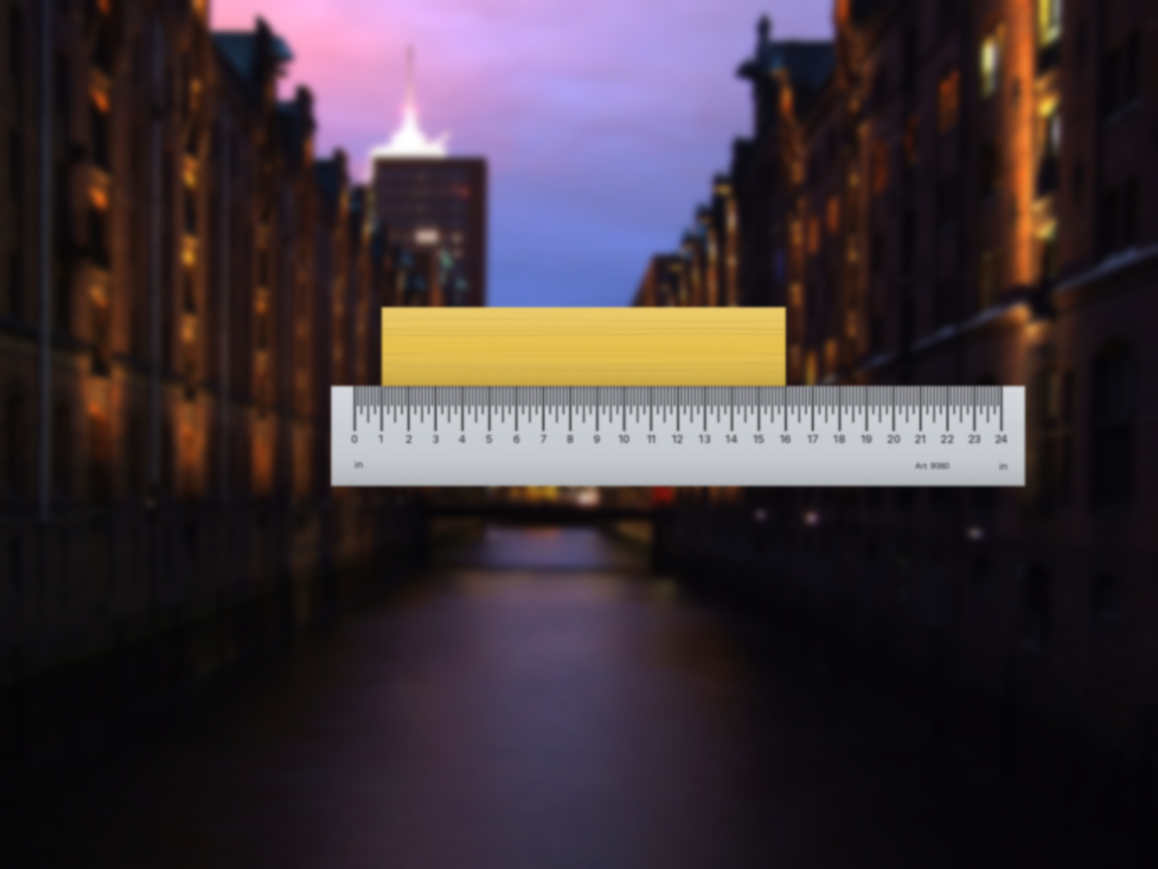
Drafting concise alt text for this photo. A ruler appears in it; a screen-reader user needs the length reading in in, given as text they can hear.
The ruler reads 15 in
